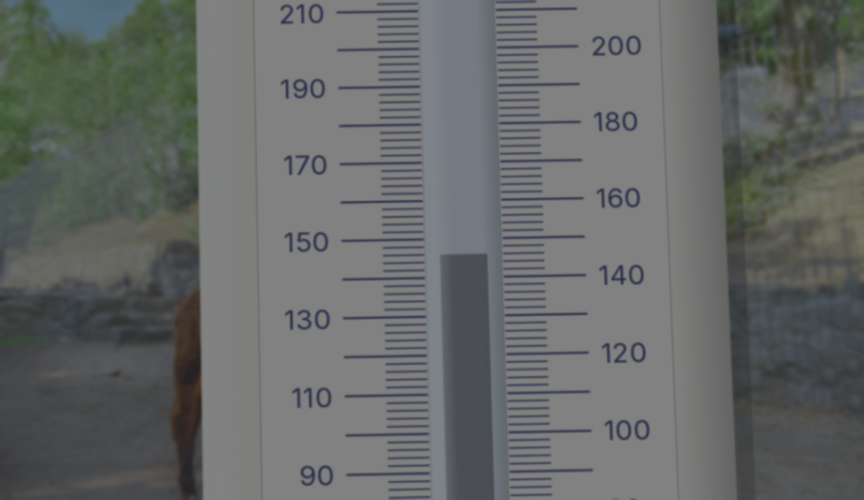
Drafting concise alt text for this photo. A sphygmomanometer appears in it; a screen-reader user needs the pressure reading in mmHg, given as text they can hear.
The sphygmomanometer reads 146 mmHg
